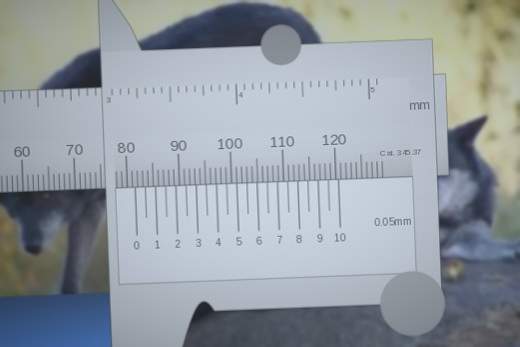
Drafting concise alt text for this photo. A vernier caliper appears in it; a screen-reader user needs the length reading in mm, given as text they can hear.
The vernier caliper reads 81.5 mm
